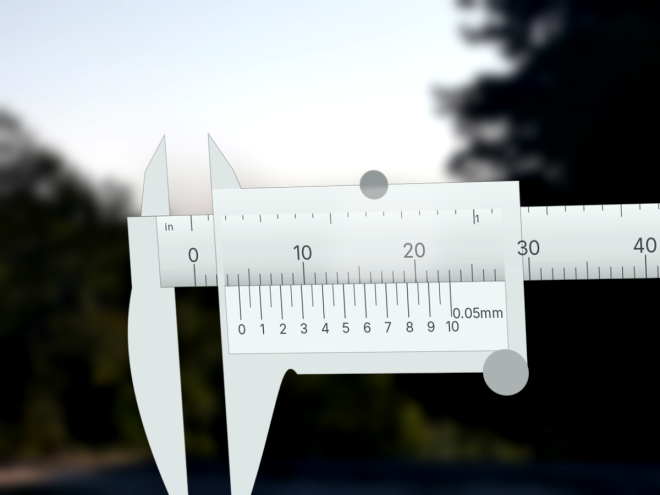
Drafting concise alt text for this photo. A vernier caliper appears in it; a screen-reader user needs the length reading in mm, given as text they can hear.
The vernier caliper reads 4.0 mm
